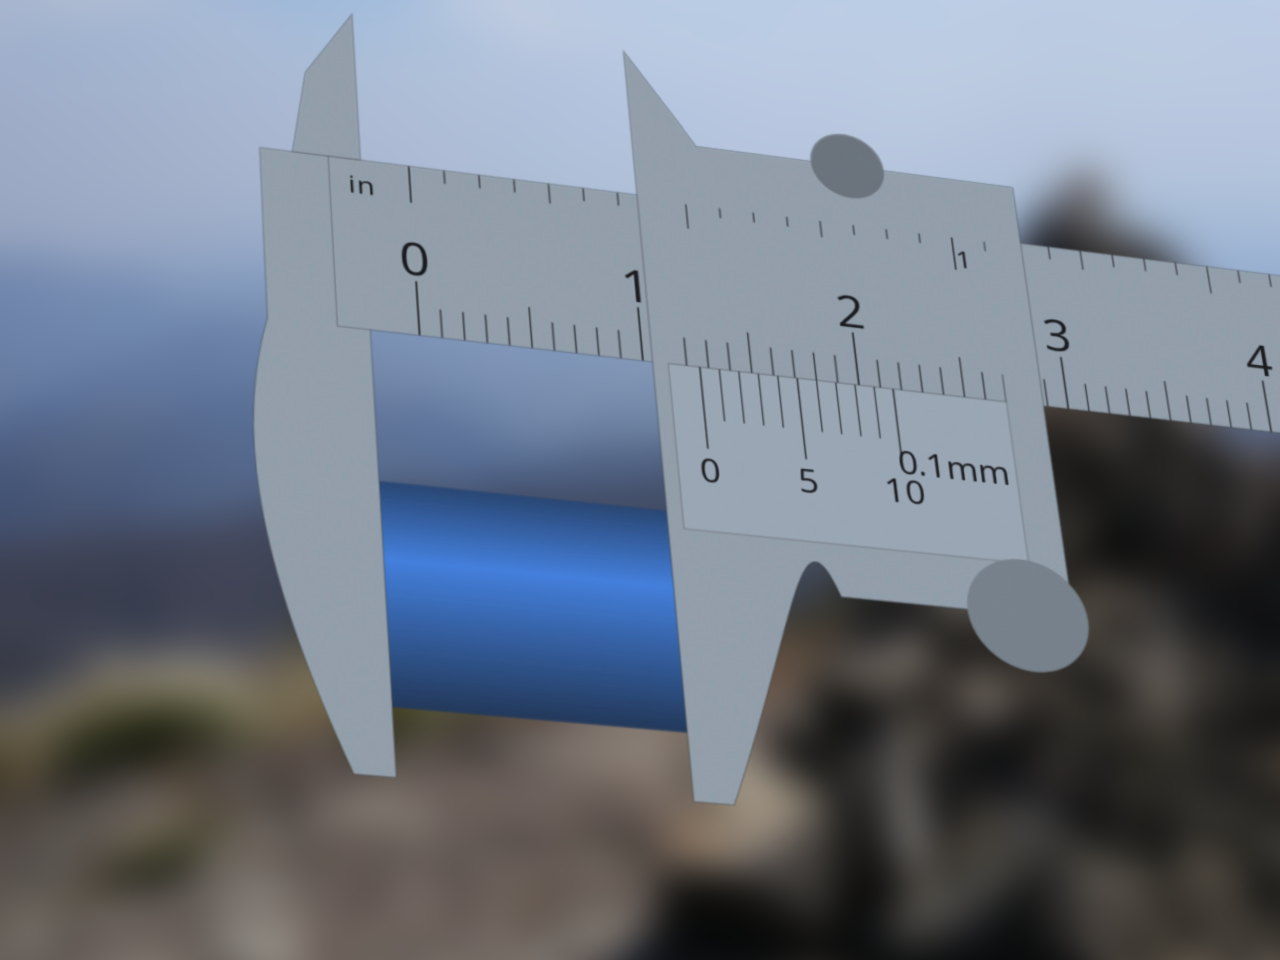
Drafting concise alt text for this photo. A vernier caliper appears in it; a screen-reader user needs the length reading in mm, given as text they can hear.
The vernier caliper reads 12.6 mm
